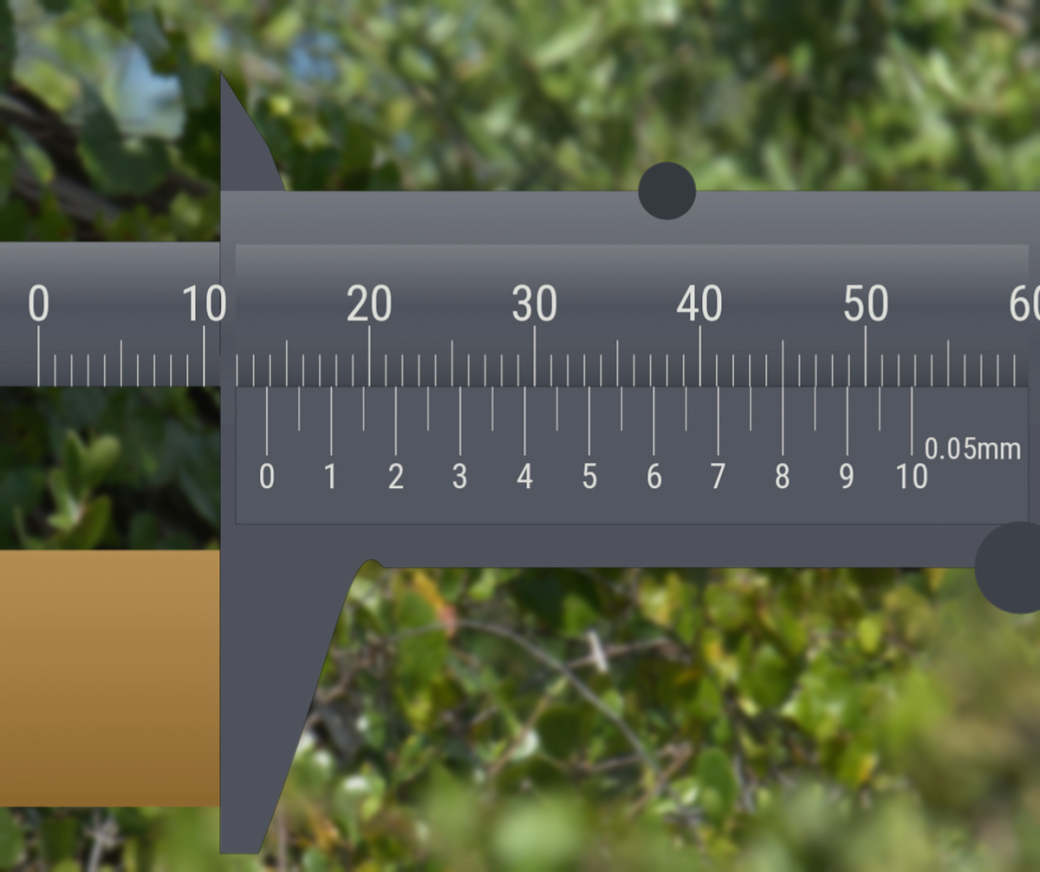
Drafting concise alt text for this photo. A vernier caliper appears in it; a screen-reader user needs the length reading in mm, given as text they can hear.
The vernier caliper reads 13.8 mm
